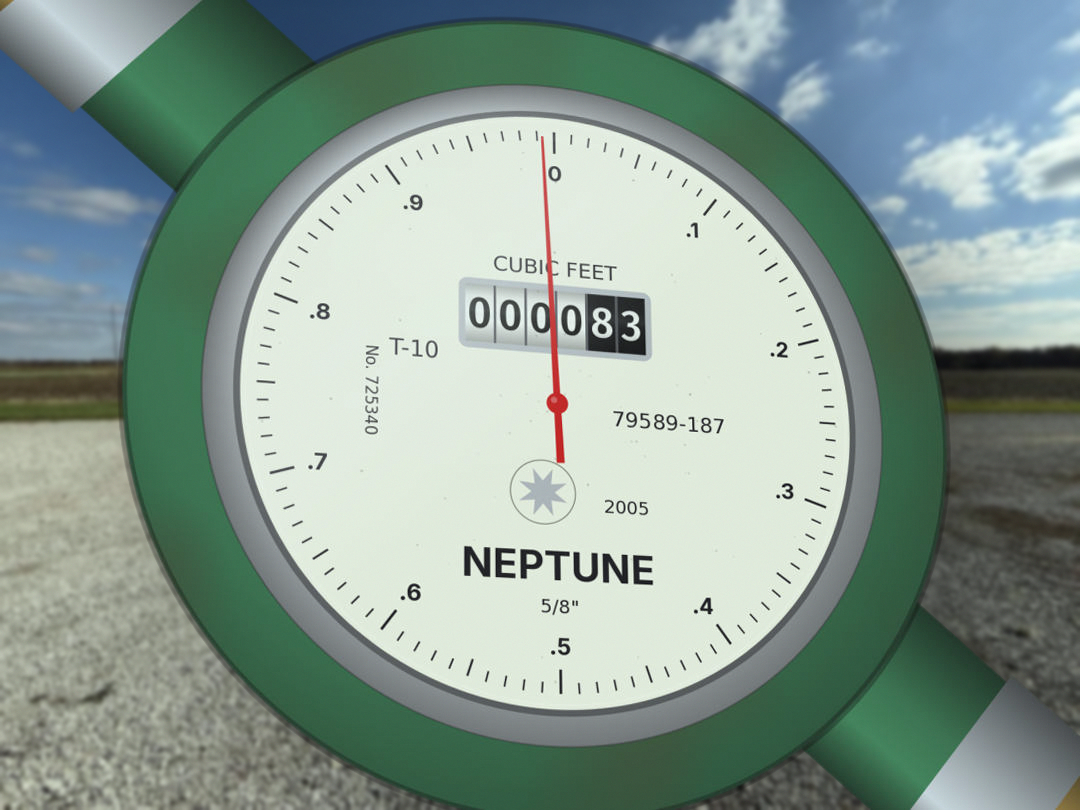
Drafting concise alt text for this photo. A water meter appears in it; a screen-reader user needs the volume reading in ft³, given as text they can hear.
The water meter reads 82.99 ft³
